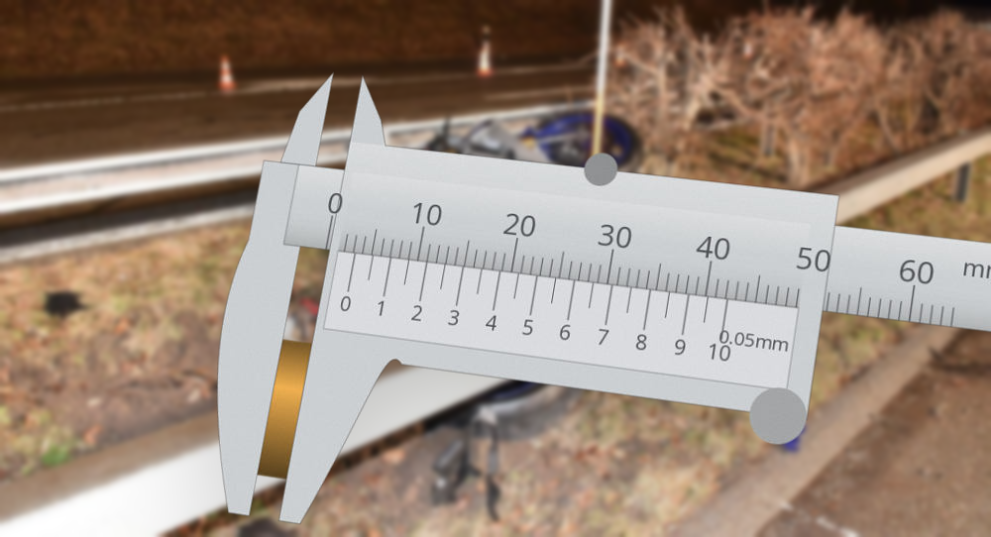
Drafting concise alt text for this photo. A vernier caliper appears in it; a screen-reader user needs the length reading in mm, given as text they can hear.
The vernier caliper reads 3.2 mm
